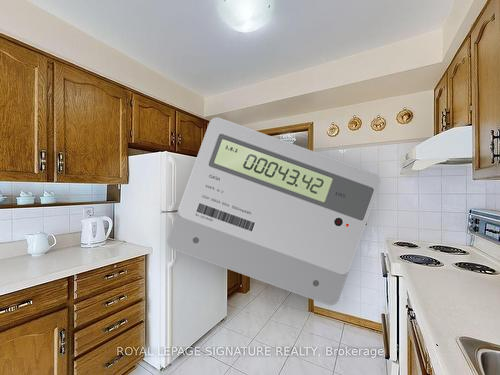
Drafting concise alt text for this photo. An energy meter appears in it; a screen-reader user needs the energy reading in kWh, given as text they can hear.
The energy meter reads 43.42 kWh
